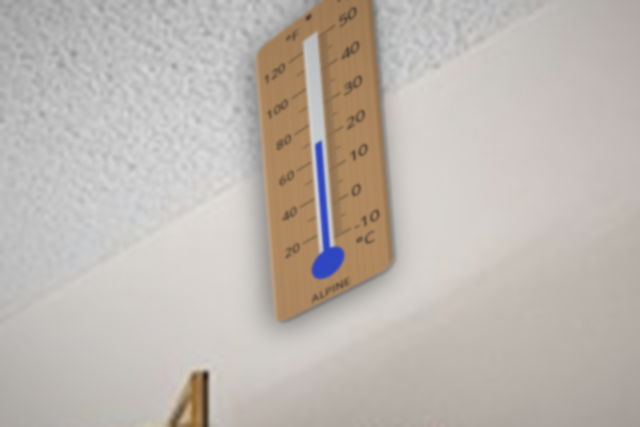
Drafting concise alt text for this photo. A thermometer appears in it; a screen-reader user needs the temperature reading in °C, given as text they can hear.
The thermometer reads 20 °C
